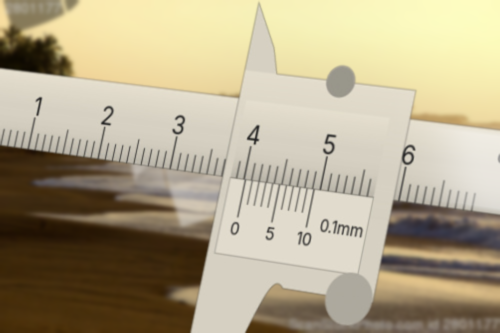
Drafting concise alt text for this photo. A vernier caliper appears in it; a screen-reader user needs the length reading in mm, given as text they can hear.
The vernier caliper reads 40.2 mm
